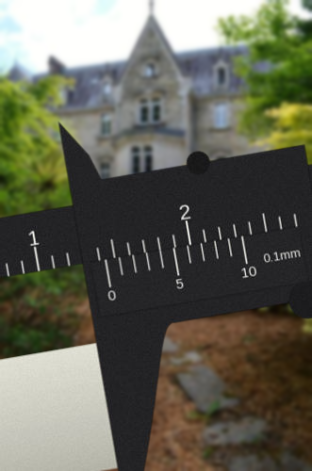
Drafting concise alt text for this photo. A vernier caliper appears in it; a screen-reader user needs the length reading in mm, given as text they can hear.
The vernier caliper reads 14.4 mm
